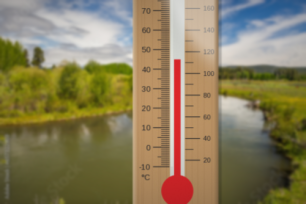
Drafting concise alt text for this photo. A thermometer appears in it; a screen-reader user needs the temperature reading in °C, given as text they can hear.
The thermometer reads 45 °C
